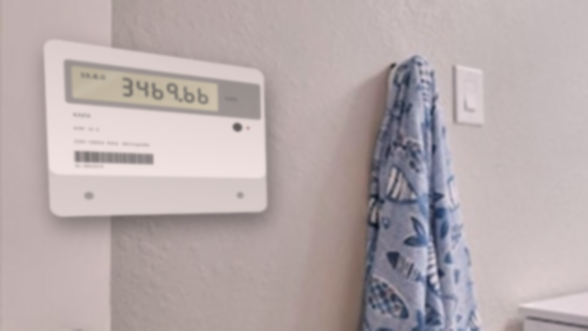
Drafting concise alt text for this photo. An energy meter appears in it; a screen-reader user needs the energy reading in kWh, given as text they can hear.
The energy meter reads 3469.66 kWh
